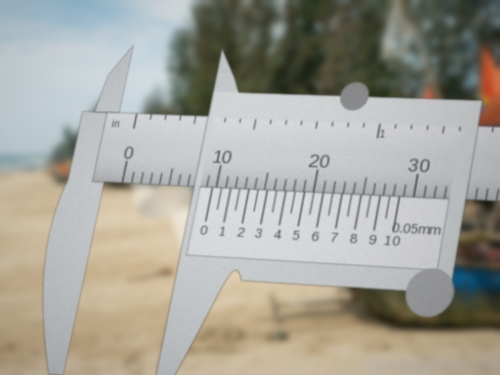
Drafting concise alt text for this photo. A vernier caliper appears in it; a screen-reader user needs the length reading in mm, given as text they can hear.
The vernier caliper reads 9.6 mm
